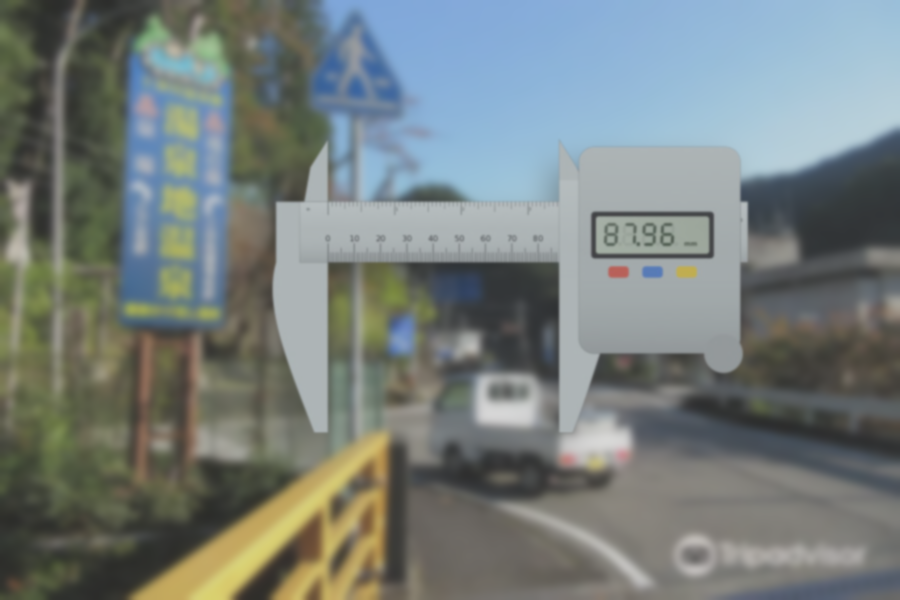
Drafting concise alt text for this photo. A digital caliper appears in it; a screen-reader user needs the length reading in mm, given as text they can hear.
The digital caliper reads 87.96 mm
